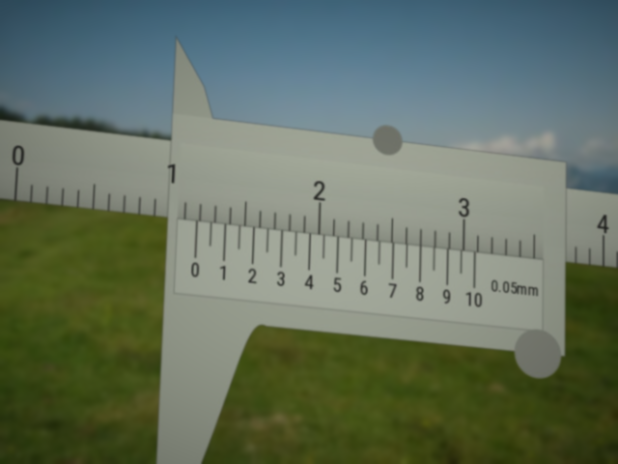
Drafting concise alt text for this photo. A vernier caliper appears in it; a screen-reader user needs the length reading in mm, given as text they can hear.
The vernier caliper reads 11.8 mm
